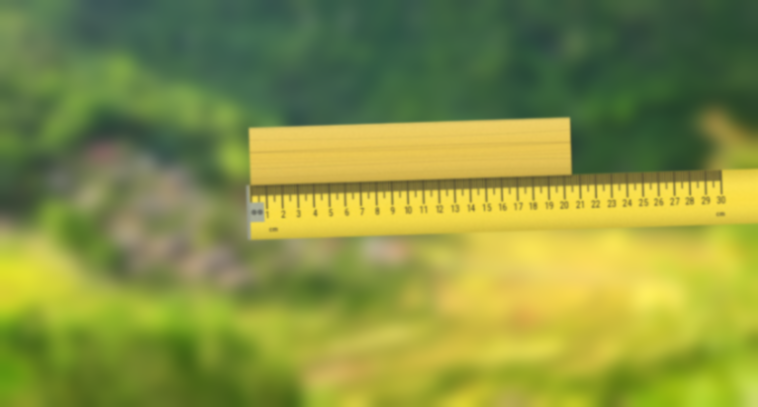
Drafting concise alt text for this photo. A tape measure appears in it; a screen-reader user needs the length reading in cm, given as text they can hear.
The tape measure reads 20.5 cm
